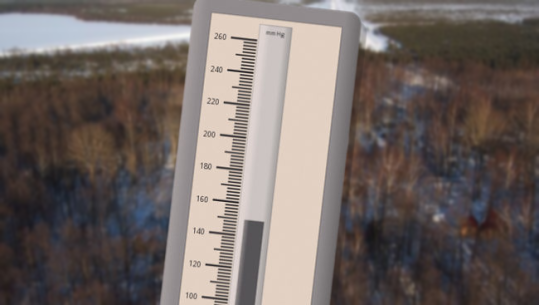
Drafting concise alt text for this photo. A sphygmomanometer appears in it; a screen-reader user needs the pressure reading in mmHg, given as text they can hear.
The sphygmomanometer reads 150 mmHg
